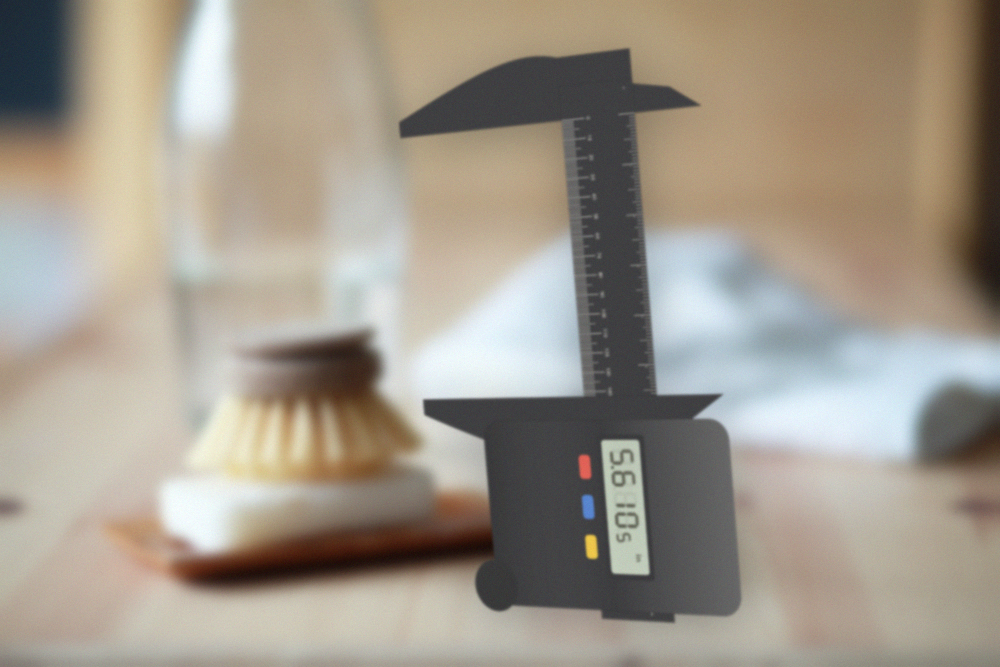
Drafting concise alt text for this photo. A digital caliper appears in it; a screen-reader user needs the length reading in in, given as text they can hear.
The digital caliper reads 5.6105 in
